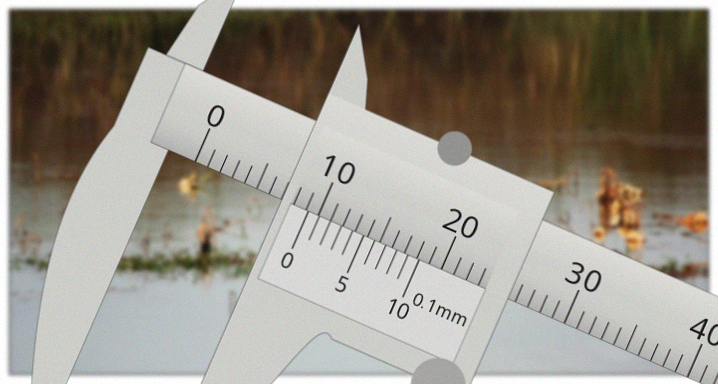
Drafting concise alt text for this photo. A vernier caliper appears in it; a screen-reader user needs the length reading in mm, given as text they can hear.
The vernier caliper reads 9.2 mm
